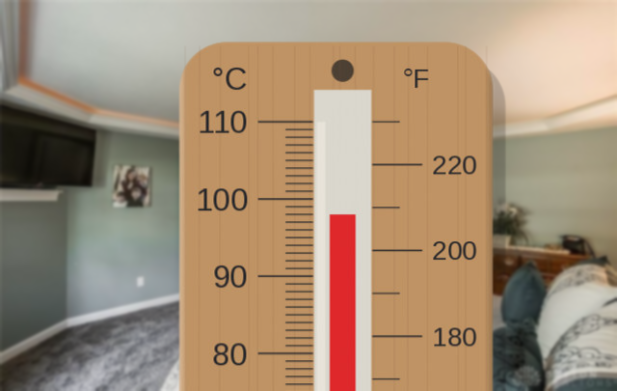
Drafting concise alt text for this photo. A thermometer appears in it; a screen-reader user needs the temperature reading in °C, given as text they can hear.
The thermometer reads 98 °C
